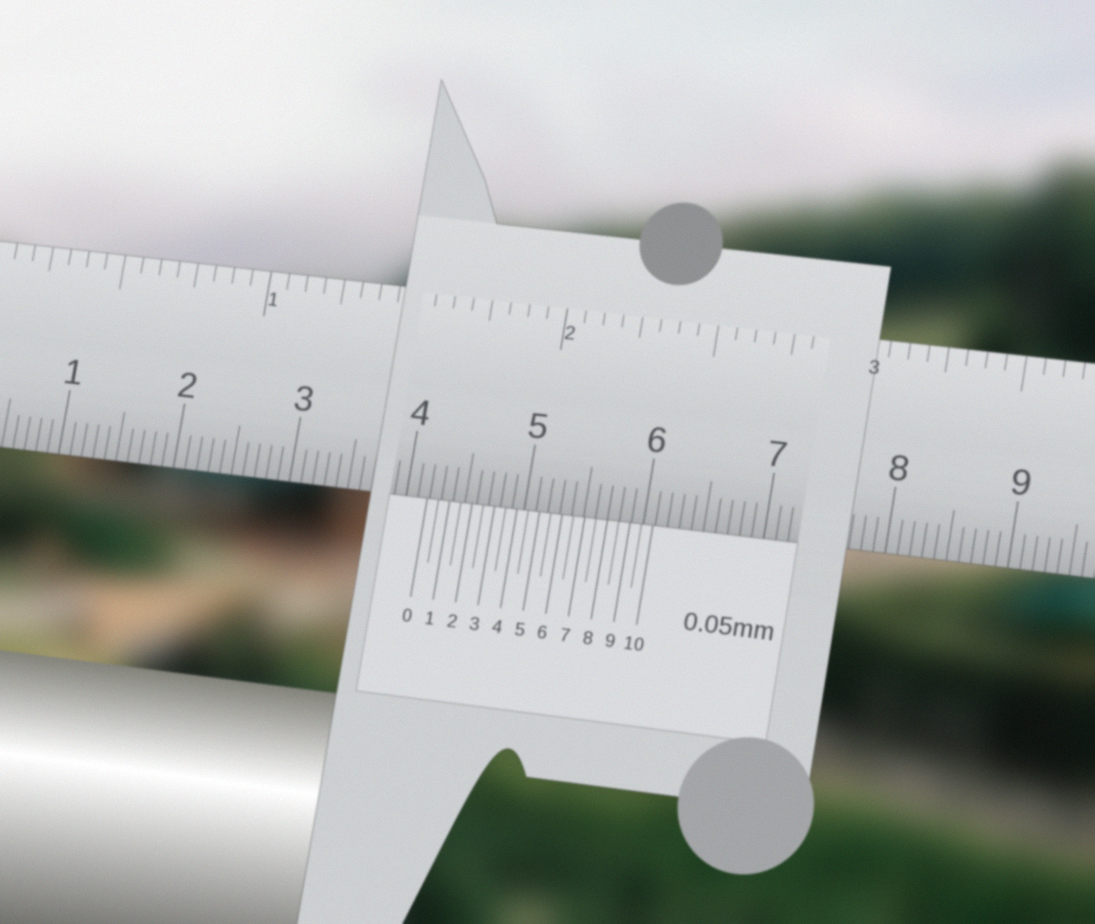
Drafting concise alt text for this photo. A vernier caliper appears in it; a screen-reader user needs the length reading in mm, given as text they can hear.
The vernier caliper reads 41.8 mm
